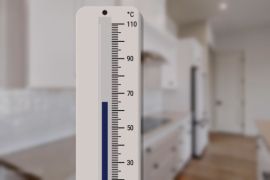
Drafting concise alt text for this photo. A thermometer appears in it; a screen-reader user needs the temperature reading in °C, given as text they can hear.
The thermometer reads 65 °C
